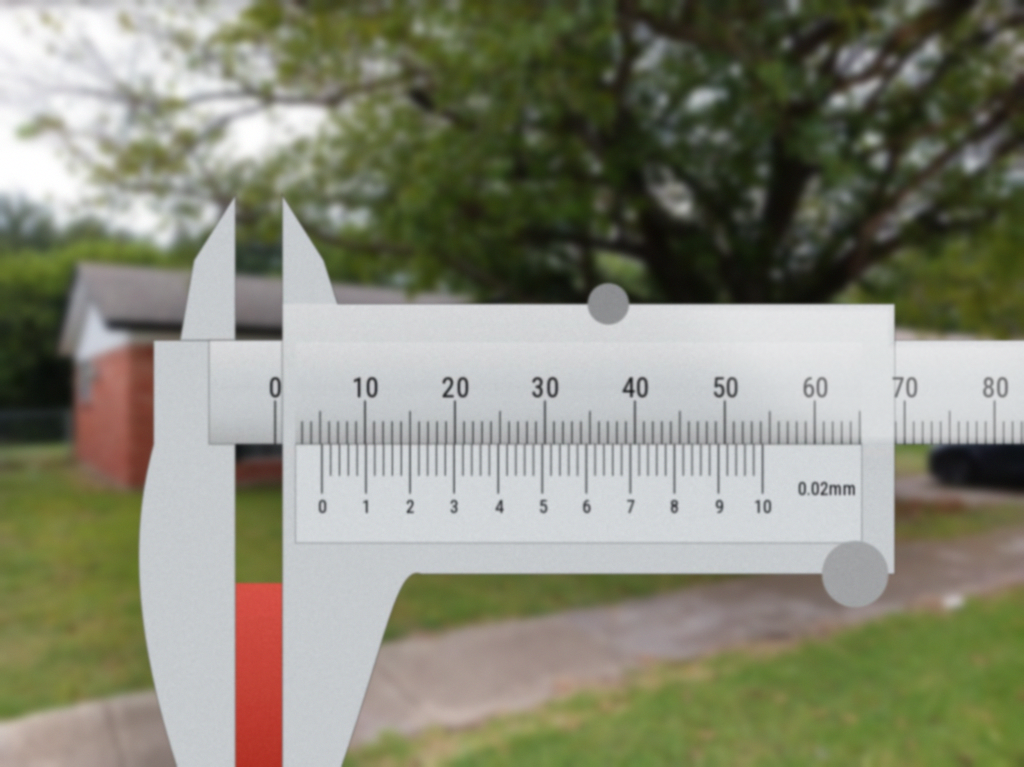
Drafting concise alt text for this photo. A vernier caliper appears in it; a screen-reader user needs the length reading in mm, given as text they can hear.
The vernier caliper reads 5.2 mm
